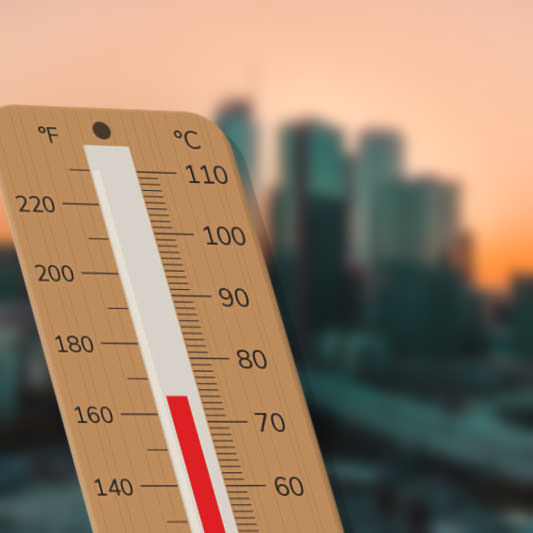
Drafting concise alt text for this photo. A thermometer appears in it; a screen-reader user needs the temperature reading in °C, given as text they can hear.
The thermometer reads 74 °C
